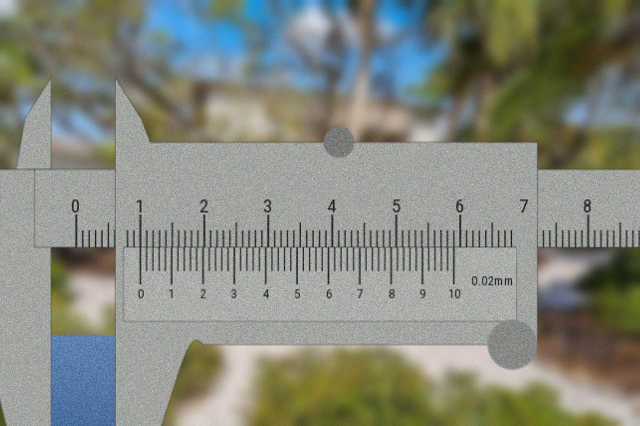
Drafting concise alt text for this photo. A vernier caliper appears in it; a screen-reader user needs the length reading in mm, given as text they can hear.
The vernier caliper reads 10.0 mm
